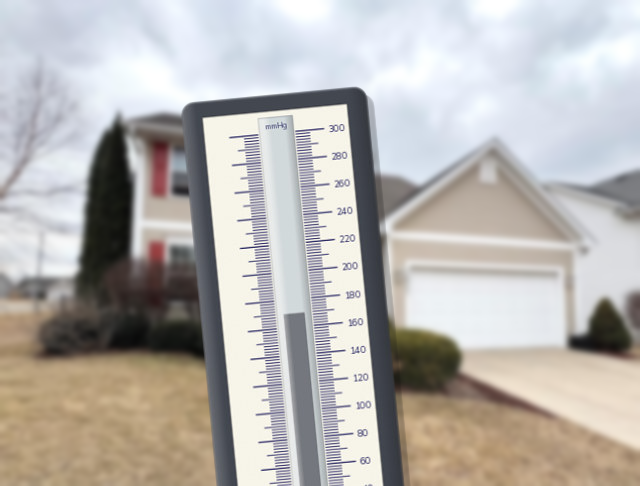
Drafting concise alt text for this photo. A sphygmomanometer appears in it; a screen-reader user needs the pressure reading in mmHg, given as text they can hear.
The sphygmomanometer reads 170 mmHg
